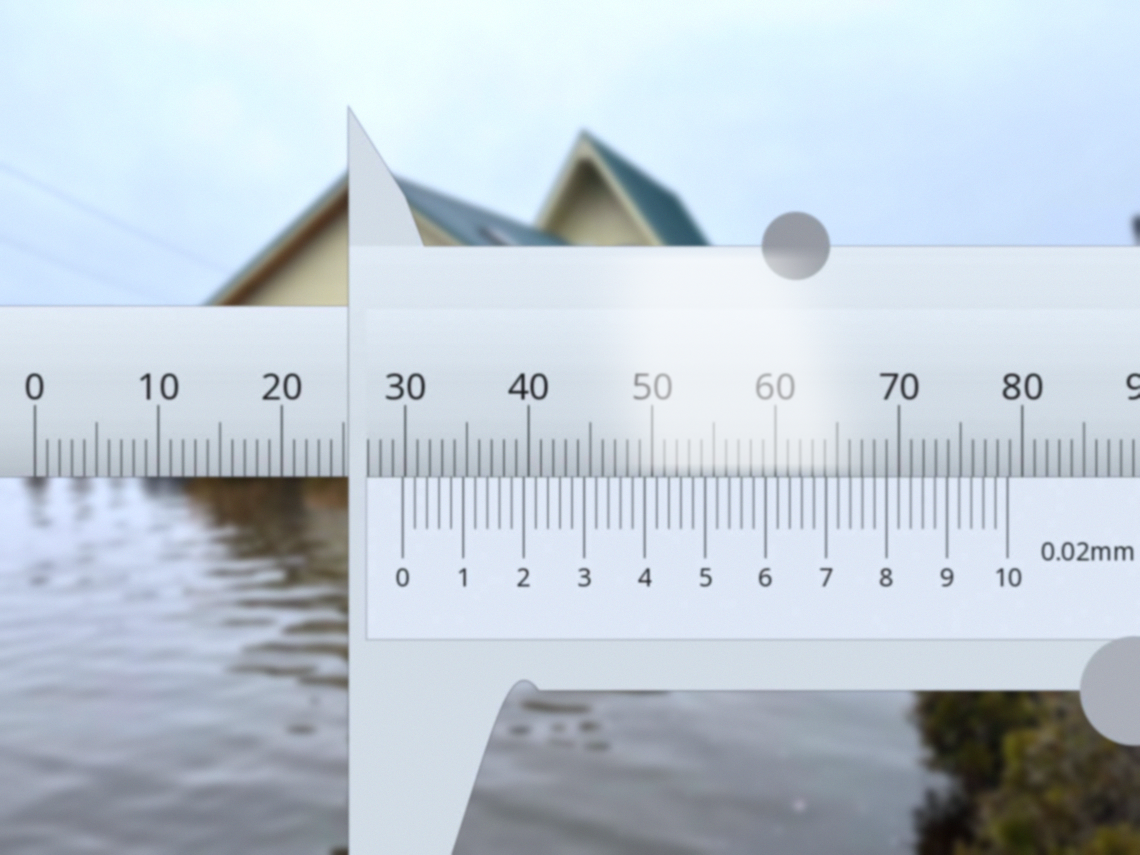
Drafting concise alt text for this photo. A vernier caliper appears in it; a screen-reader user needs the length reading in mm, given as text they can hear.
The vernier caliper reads 29.8 mm
